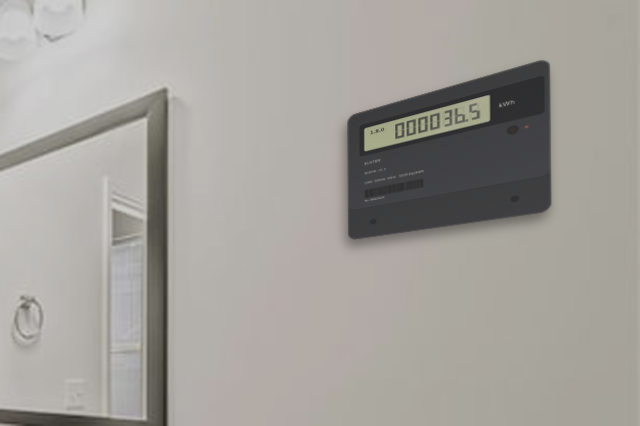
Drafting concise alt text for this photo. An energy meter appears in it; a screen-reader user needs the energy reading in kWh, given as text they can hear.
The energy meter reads 36.5 kWh
